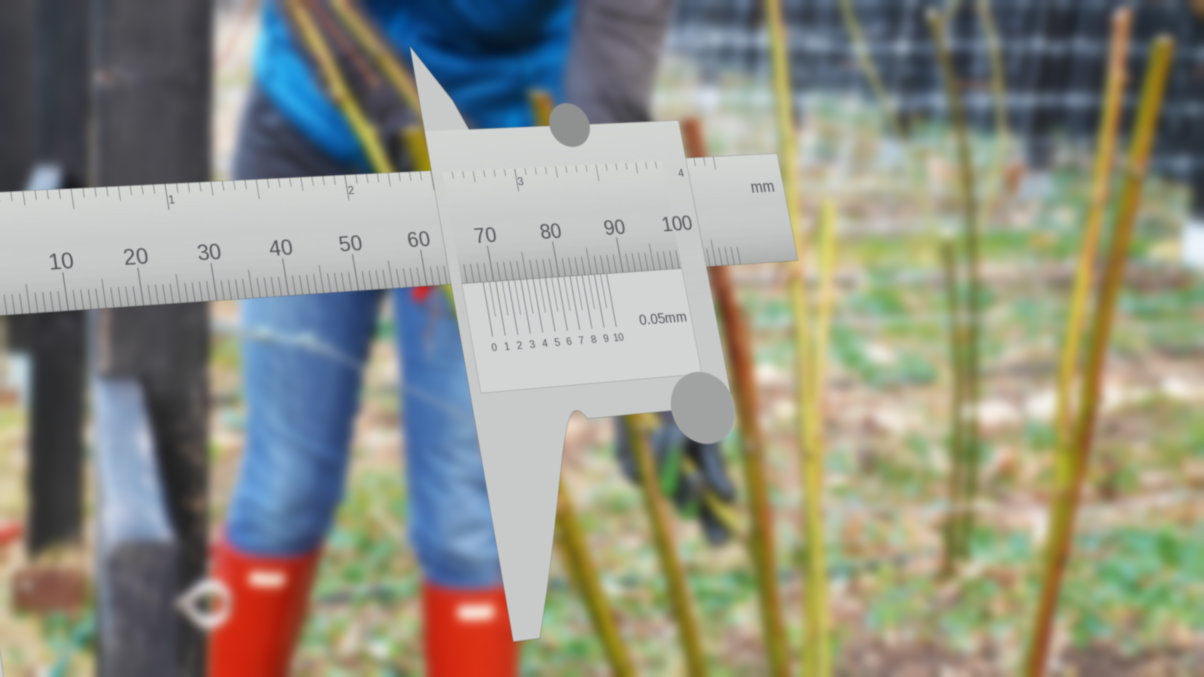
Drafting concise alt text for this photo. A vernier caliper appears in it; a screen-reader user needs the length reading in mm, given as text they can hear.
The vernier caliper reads 68.4 mm
